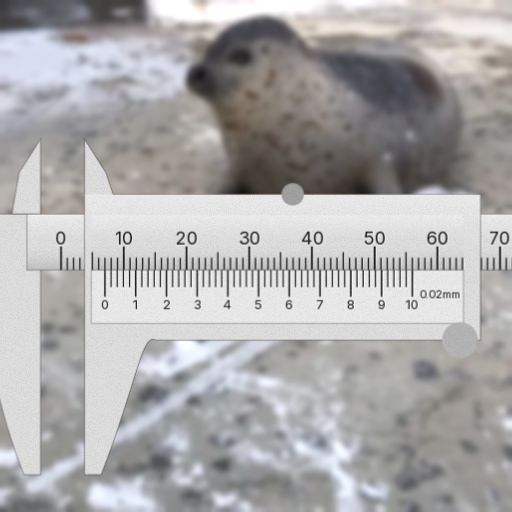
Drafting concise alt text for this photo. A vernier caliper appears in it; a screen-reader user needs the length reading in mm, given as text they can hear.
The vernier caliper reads 7.0 mm
